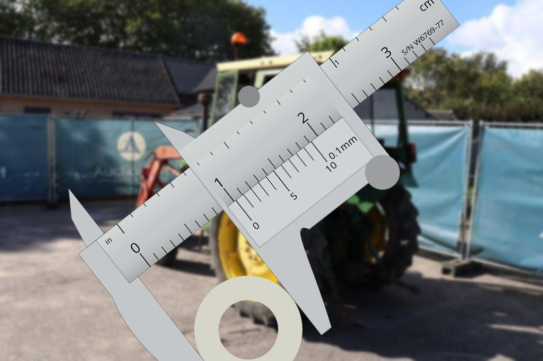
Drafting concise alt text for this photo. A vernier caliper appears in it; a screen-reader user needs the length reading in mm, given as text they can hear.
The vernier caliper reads 10.2 mm
